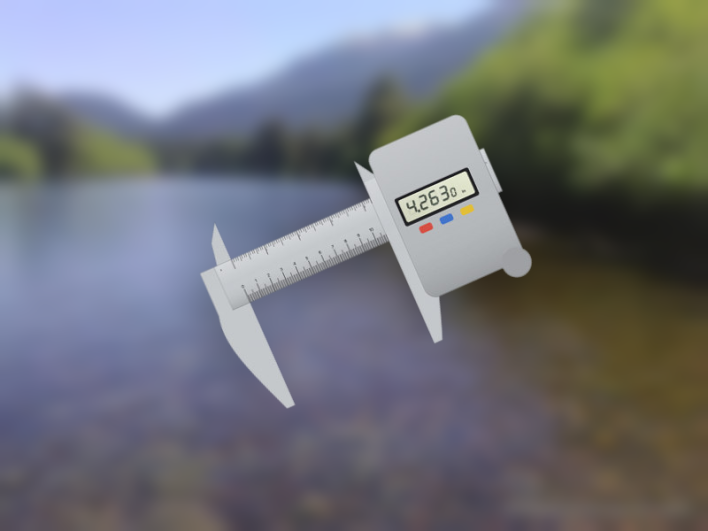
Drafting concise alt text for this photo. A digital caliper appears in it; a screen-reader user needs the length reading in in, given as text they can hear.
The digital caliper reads 4.2630 in
